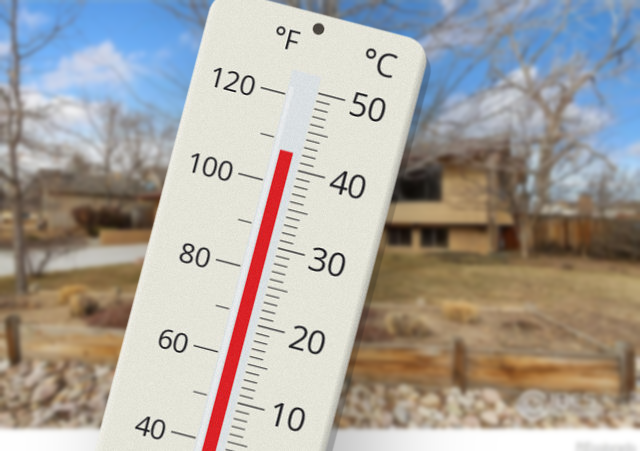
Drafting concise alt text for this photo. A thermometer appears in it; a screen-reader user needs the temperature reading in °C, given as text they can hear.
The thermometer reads 42 °C
